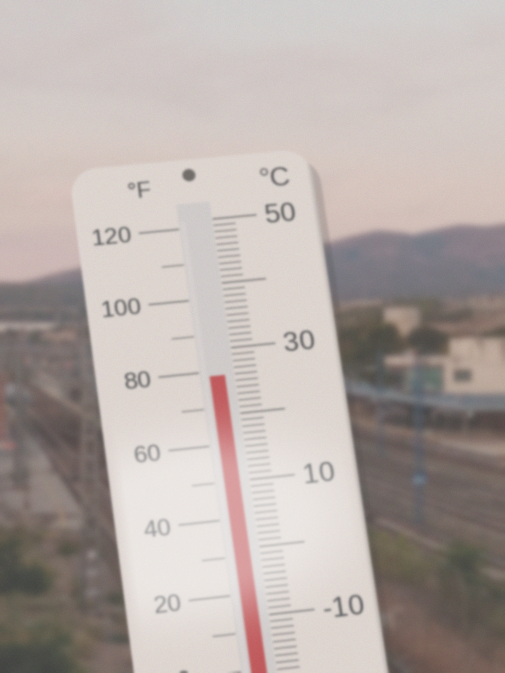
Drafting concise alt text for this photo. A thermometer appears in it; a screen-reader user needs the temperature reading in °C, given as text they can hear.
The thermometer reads 26 °C
